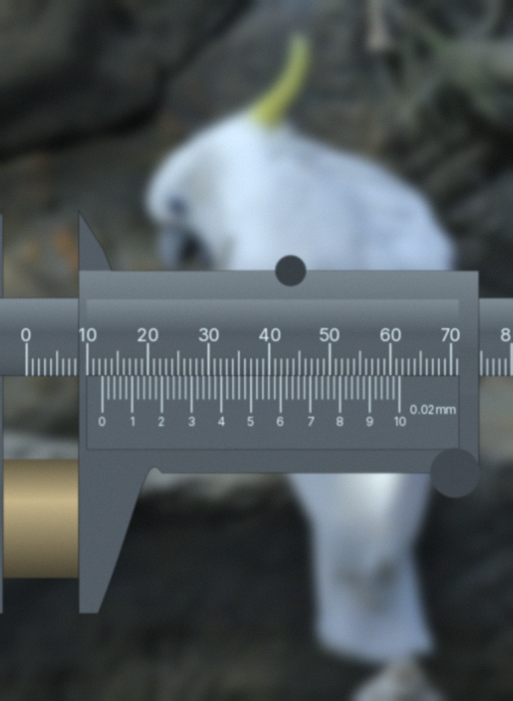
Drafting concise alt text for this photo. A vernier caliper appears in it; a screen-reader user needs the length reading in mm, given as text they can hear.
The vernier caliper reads 12.5 mm
